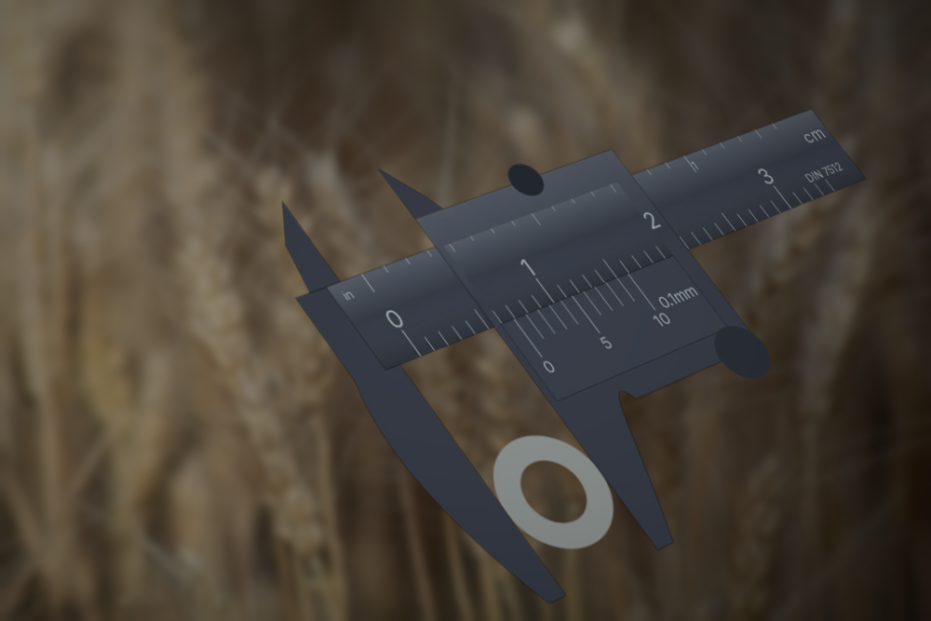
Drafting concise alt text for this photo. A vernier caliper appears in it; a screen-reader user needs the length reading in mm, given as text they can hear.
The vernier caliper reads 6.9 mm
